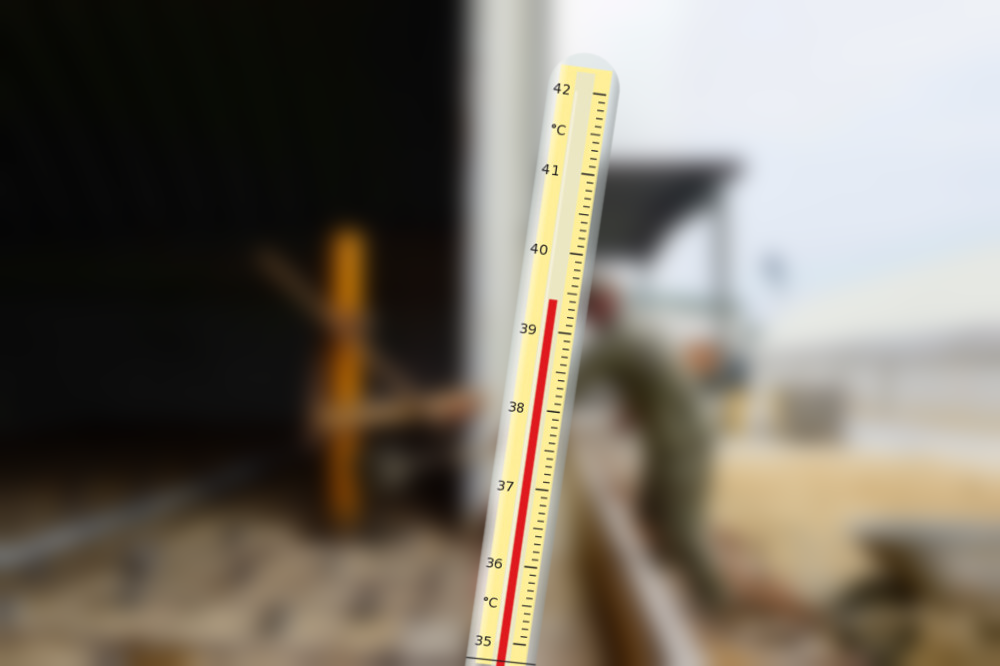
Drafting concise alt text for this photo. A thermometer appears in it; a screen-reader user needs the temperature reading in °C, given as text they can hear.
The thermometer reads 39.4 °C
